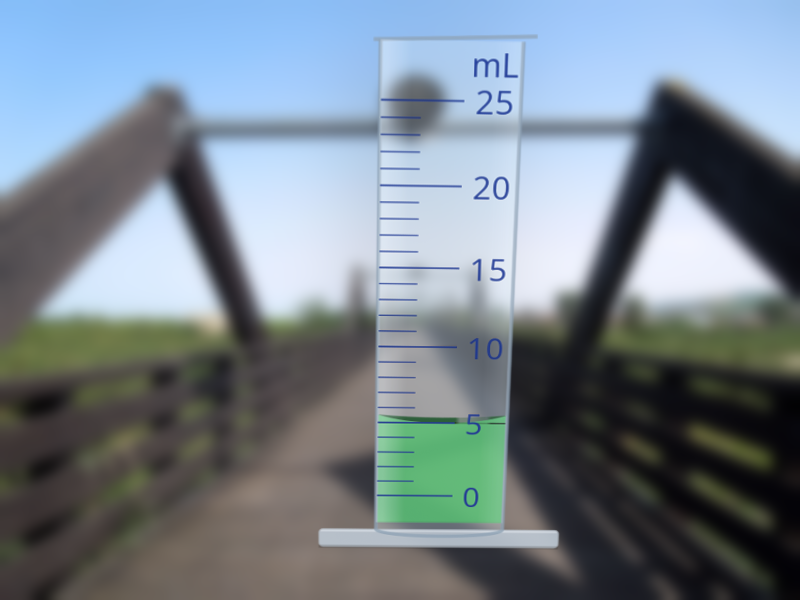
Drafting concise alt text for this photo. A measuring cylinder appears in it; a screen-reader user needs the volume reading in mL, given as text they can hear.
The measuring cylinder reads 5 mL
